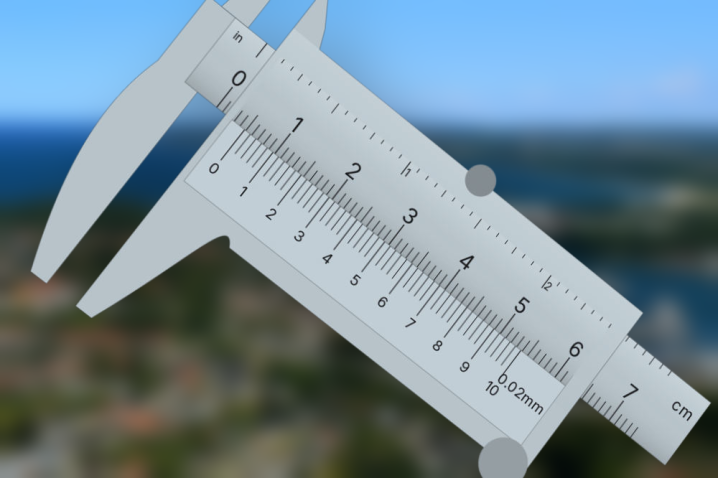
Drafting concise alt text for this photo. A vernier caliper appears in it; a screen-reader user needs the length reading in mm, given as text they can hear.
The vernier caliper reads 4.8 mm
